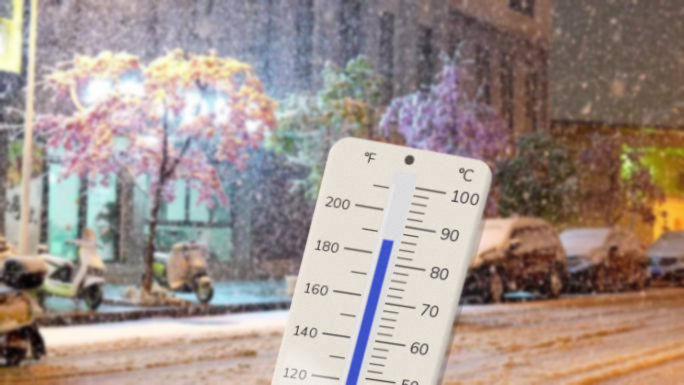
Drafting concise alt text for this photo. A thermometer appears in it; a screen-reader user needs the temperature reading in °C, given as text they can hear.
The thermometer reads 86 °C
